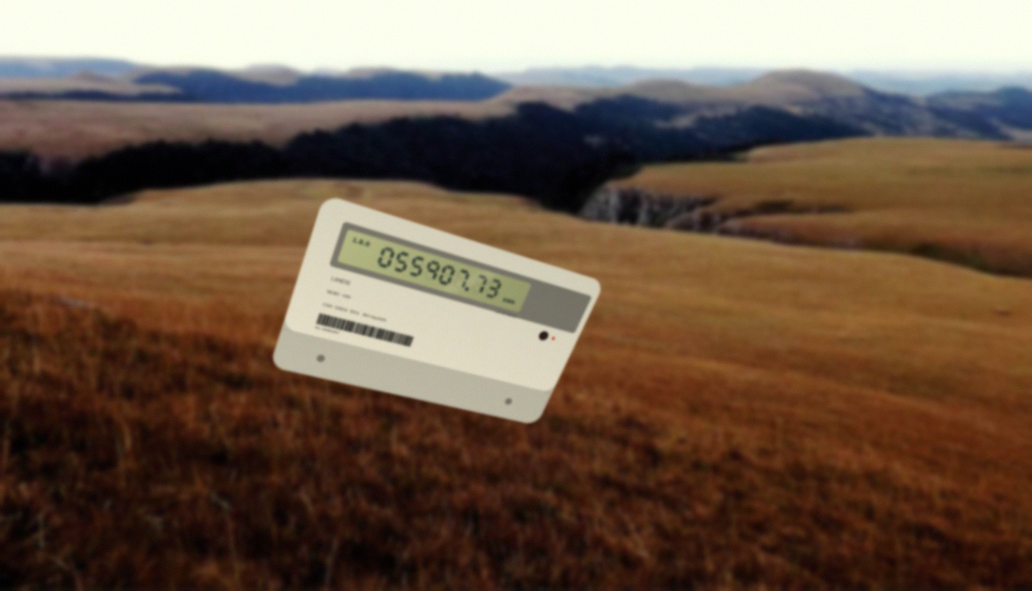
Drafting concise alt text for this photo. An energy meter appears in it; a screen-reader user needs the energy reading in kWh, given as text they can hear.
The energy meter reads 55907.73 kWh
